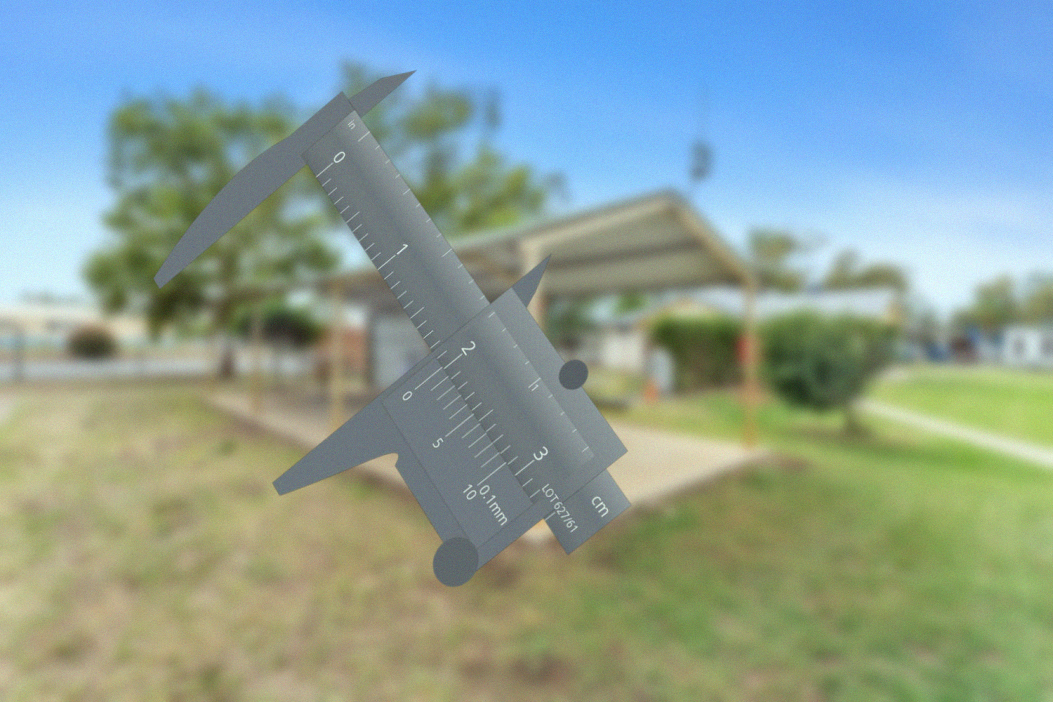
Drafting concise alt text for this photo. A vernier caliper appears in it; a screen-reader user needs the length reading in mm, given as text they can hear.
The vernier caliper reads 19.8 mm
